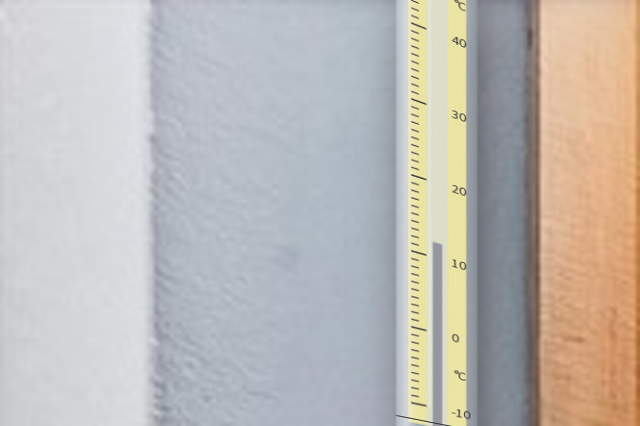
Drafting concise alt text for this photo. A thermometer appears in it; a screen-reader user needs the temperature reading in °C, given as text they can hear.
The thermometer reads 12 °C
